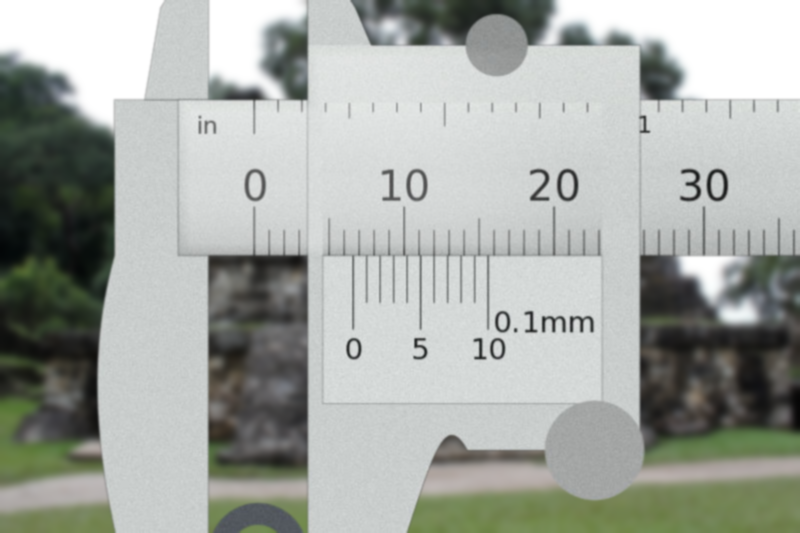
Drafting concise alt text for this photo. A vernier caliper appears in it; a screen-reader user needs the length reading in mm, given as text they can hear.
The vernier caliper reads 6.6 mm
